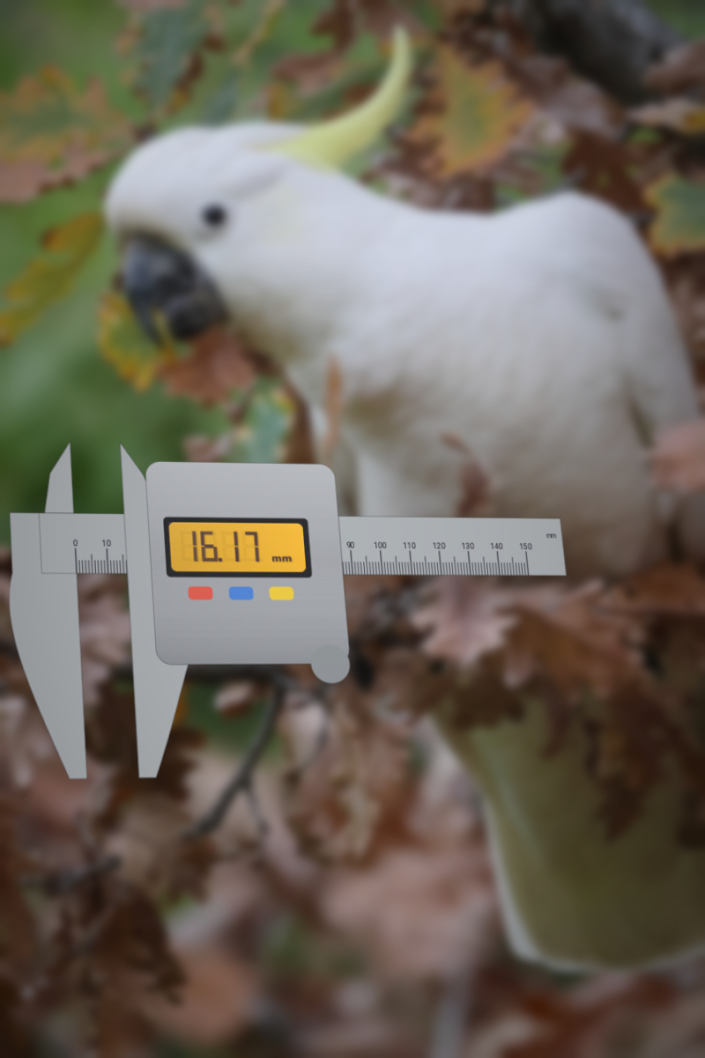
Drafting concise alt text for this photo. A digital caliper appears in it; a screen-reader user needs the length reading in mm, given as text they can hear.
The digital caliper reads 16.17 mm
